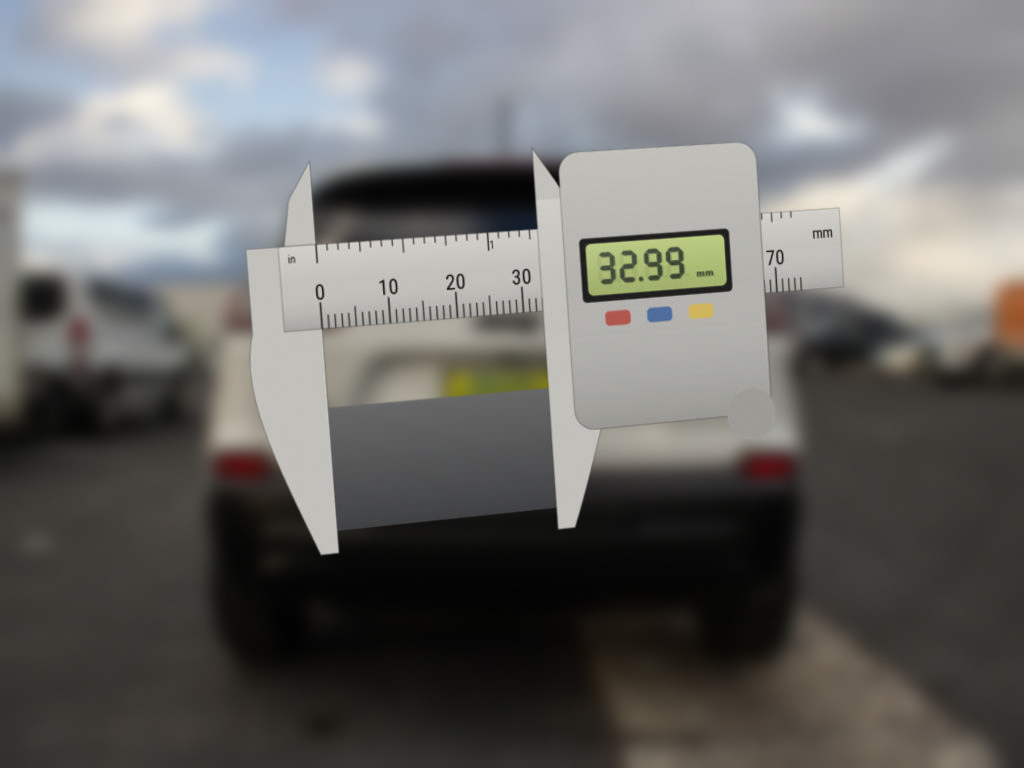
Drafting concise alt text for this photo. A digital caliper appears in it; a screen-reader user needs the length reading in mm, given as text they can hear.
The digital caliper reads 32.99 mm
